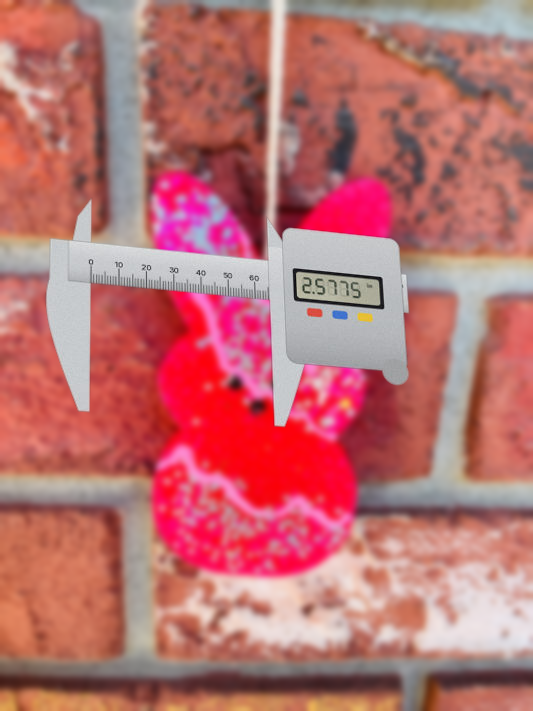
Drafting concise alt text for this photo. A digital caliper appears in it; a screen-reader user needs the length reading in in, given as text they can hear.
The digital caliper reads 2.5775 in
